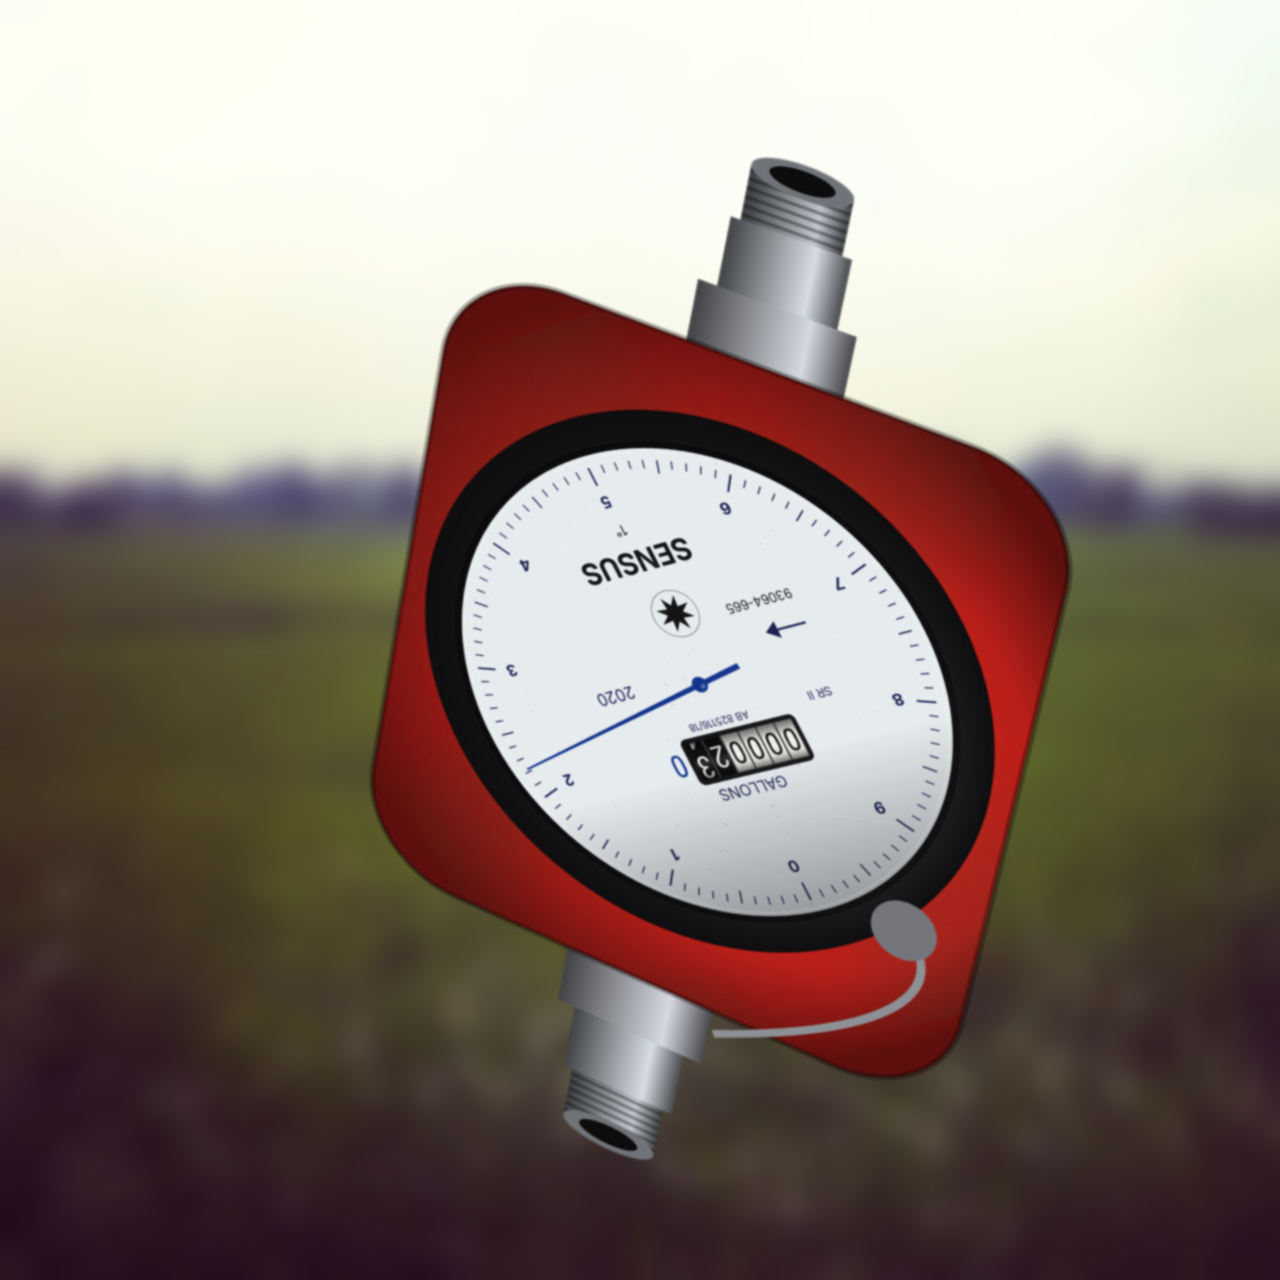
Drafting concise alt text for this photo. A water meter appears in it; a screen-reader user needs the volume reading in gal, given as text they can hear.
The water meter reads 232.2 gal
